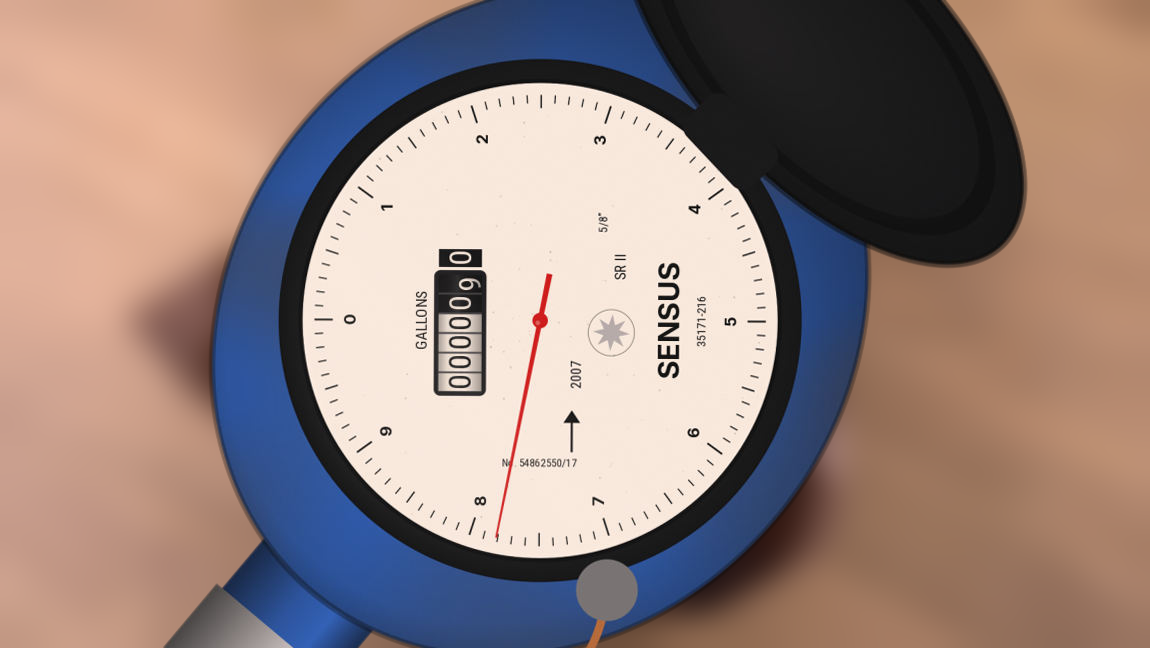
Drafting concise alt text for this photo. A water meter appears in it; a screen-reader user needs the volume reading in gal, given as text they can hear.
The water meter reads 87.8 gal
